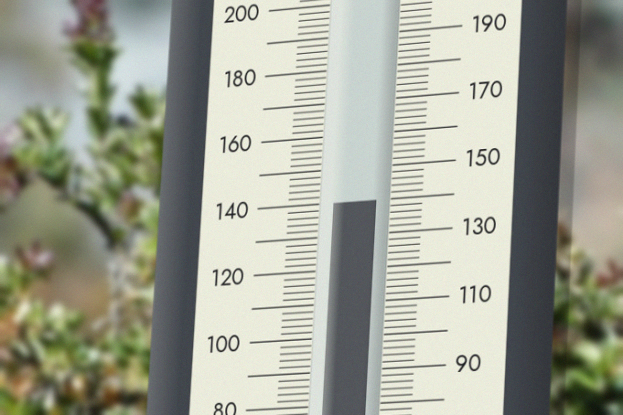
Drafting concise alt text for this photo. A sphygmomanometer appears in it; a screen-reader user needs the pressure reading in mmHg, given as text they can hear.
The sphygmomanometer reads 140 mmHg
